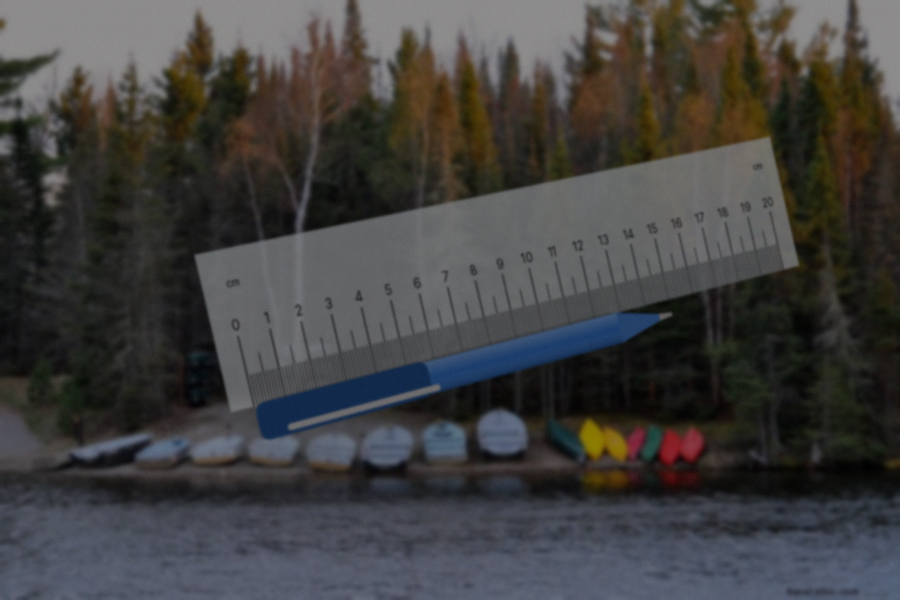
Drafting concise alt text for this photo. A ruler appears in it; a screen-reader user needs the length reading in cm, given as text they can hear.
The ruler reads 15 cm
